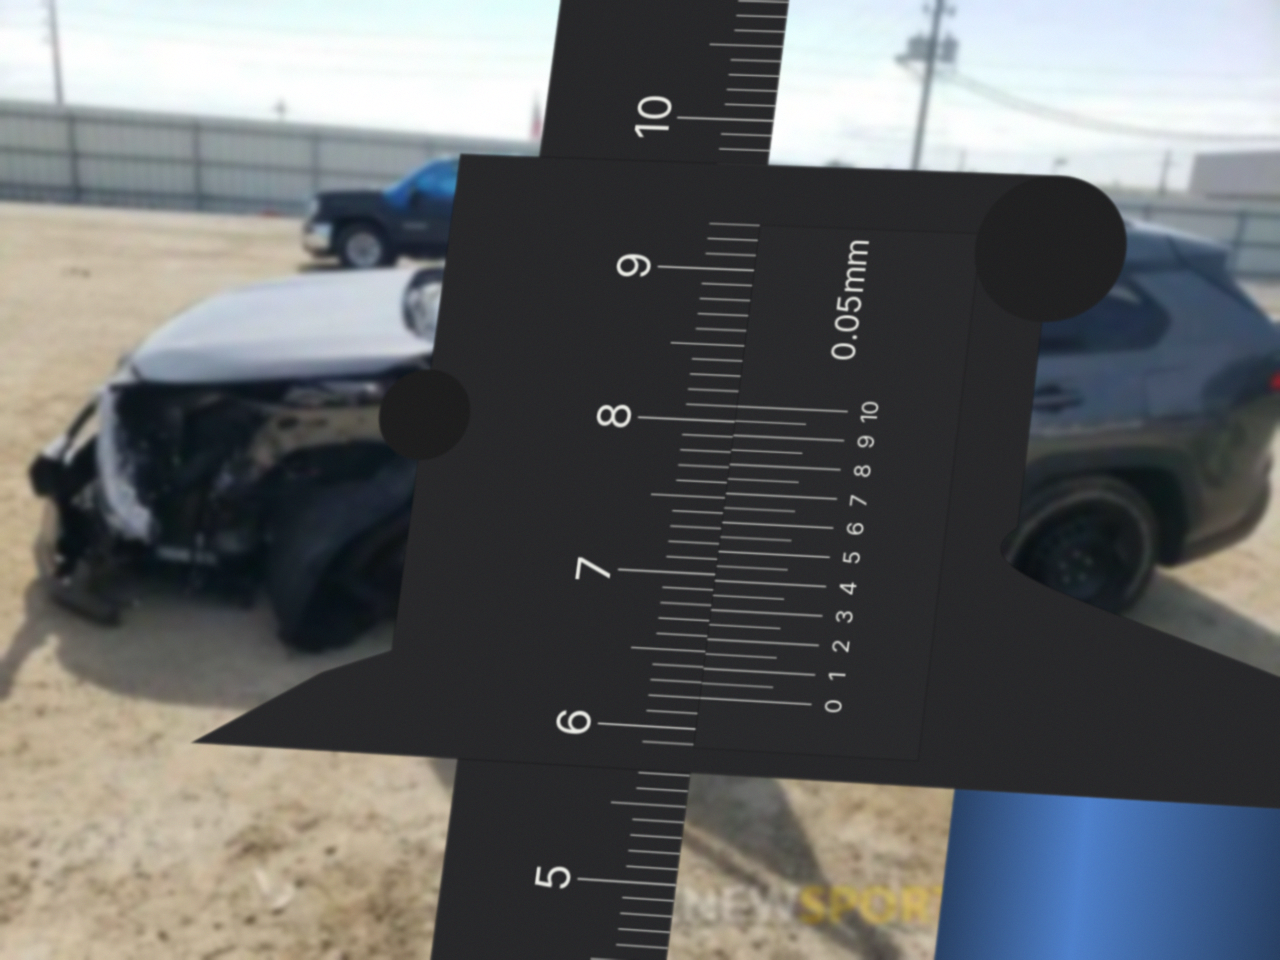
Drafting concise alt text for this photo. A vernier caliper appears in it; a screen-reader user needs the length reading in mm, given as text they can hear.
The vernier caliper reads 62.0 mm
